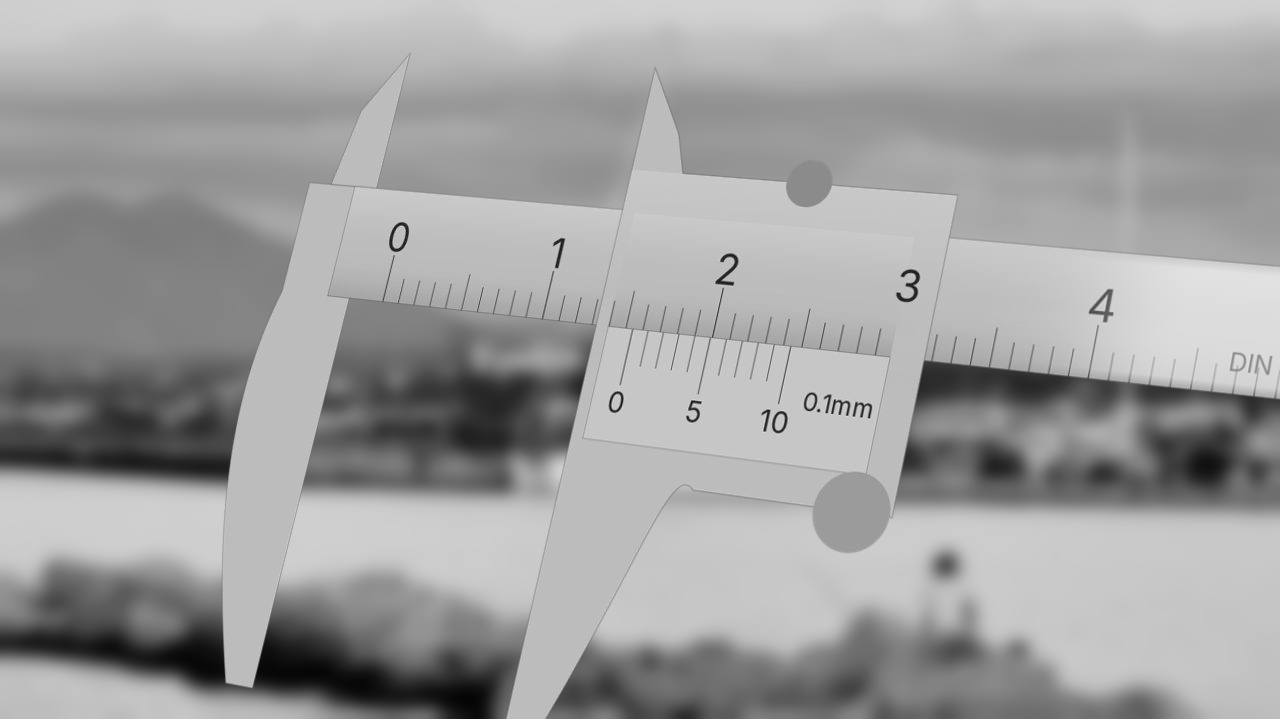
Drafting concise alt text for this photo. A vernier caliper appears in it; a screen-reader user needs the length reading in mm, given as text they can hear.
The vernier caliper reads 15.4 mm
